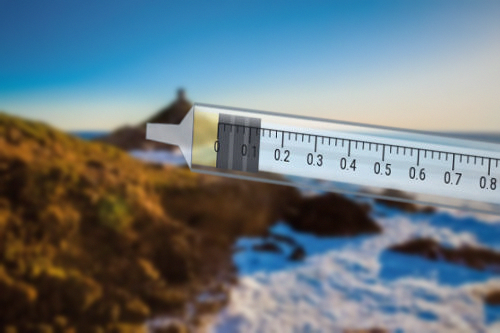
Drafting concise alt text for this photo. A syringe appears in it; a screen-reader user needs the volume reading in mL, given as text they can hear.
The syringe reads 0 mL
